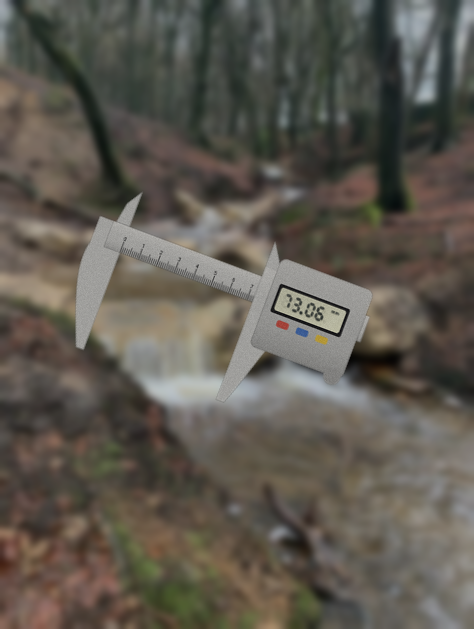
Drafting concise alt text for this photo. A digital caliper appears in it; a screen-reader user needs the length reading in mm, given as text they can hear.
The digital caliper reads 73.06 mm
